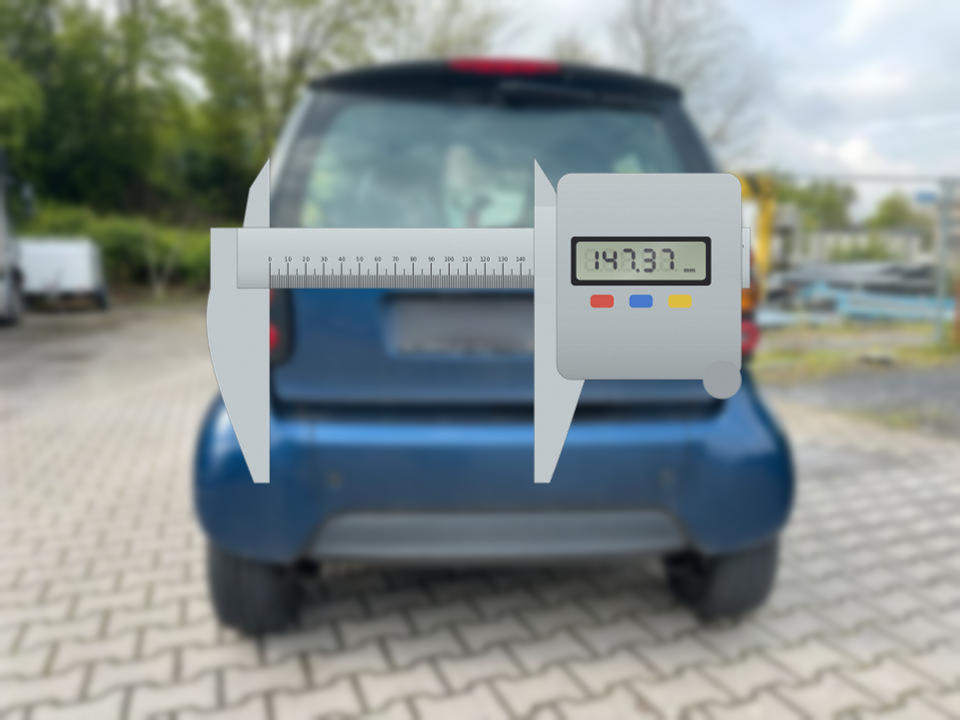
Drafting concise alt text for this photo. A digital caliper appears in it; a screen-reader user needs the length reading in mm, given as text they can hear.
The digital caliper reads 147.37 mm
